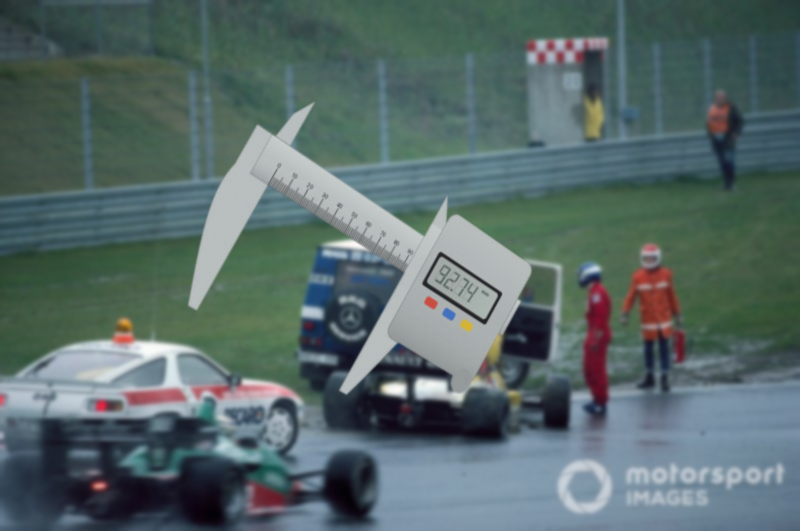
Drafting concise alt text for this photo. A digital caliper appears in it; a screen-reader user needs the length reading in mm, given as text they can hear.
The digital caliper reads 92.74 mm
